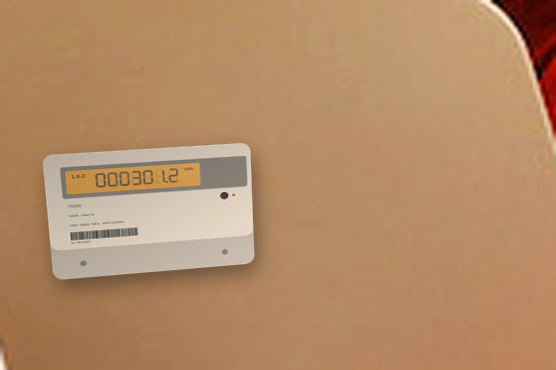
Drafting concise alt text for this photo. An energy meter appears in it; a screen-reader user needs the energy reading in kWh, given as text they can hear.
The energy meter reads 301.2 kWh
